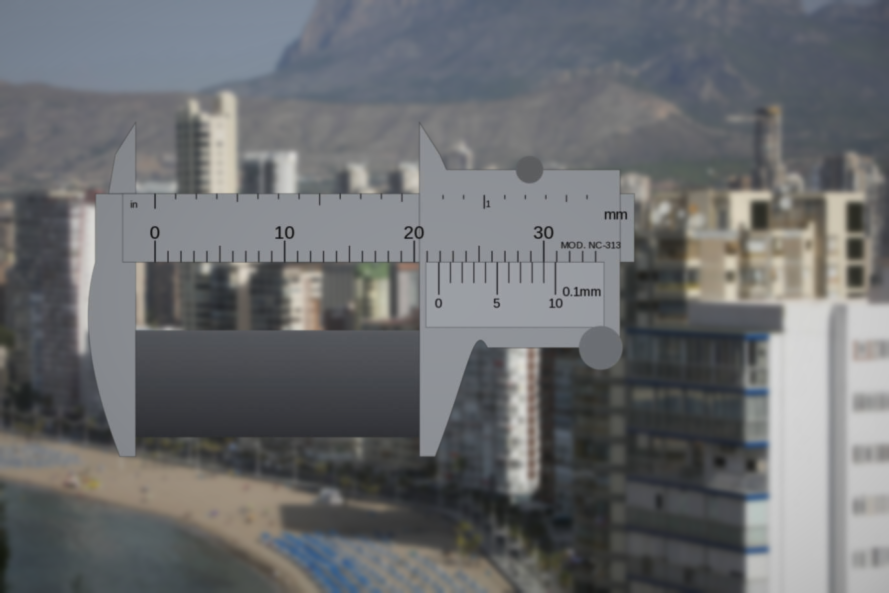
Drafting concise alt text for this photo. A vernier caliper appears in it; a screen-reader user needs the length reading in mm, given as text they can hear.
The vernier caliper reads 21.9 mm
